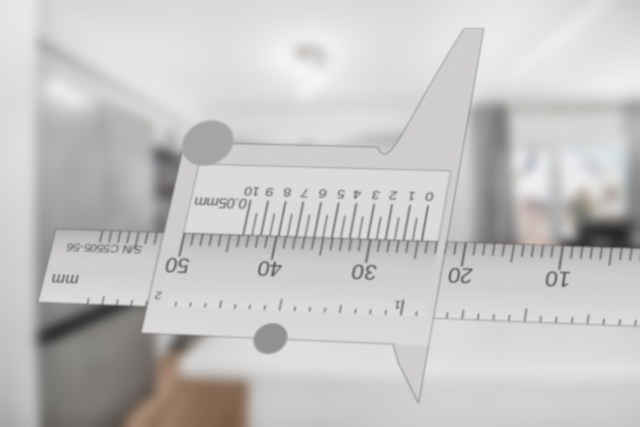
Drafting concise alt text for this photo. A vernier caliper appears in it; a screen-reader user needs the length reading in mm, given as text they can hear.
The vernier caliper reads 24.6 mm
